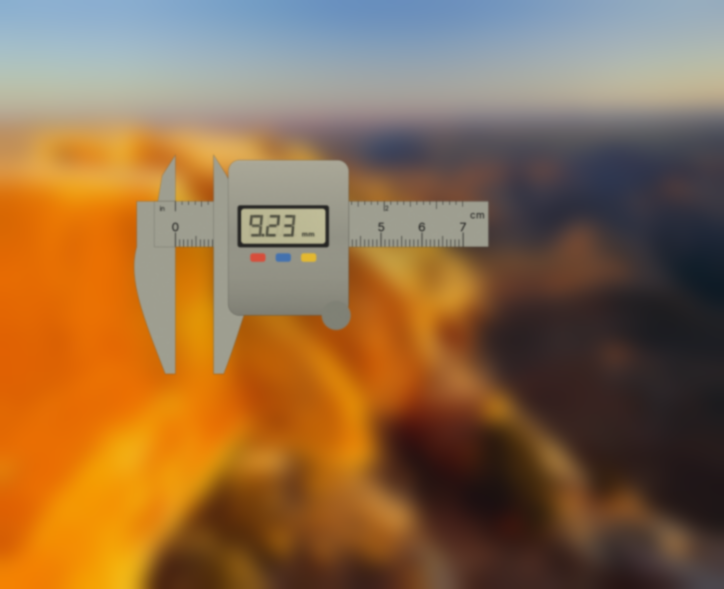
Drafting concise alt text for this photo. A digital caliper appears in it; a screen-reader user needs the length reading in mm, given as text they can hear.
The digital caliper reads 9.23 mm
